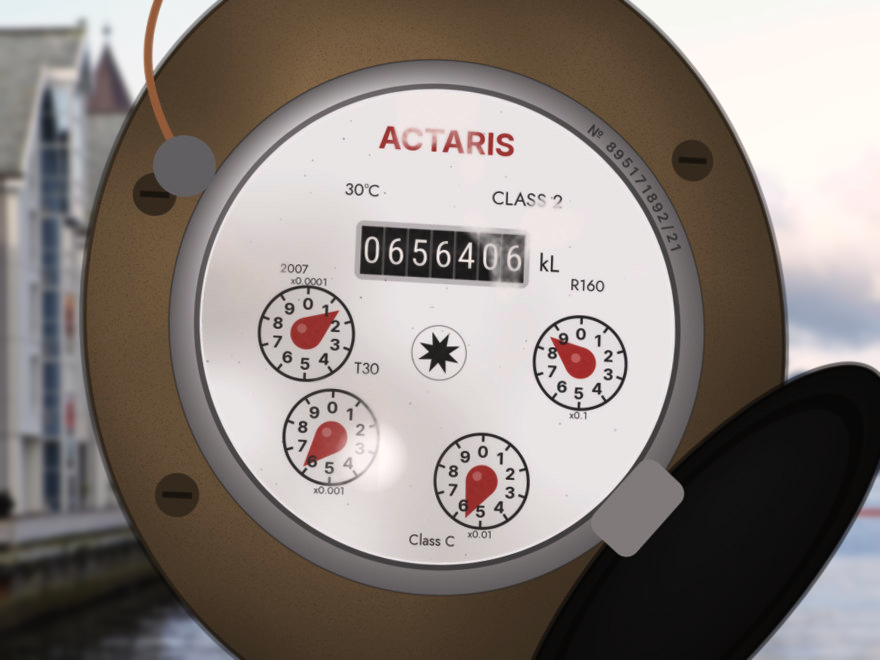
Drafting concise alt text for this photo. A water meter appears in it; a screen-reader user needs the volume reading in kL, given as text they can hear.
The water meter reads 656406.8561 kL
